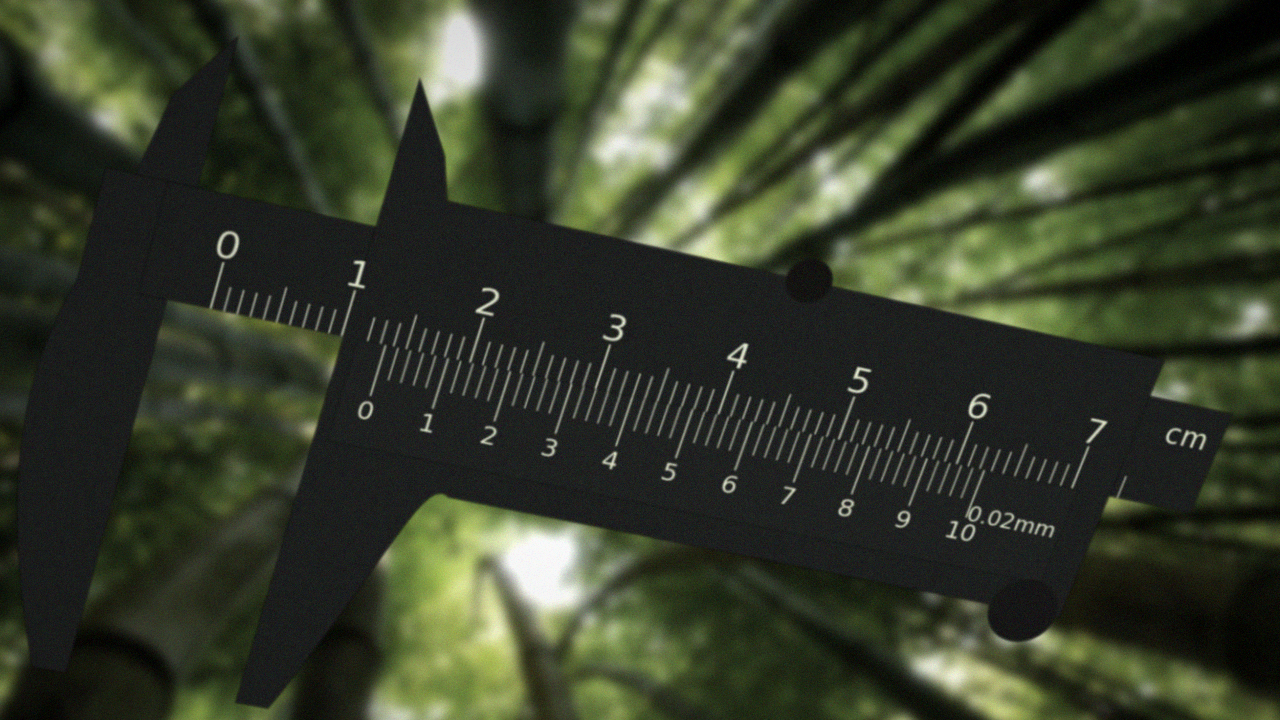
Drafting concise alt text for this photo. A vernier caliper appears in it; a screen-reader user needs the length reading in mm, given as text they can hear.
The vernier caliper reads 13.4 mm
